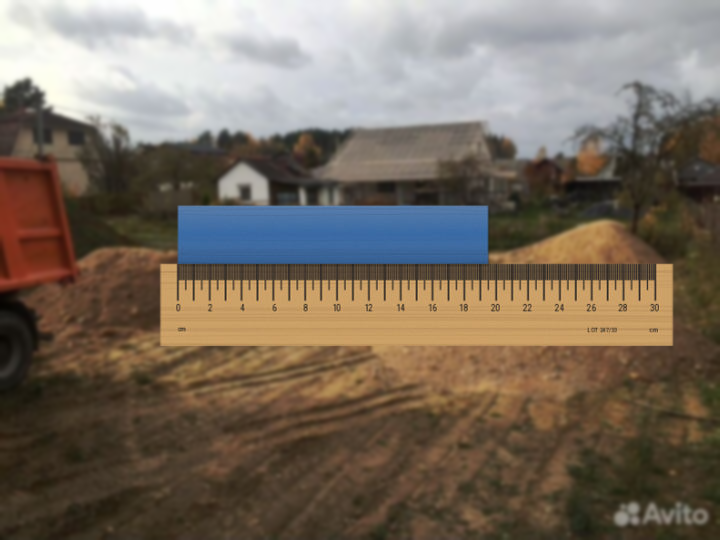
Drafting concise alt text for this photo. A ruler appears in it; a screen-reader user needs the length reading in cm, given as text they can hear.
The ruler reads 19.5 cm
